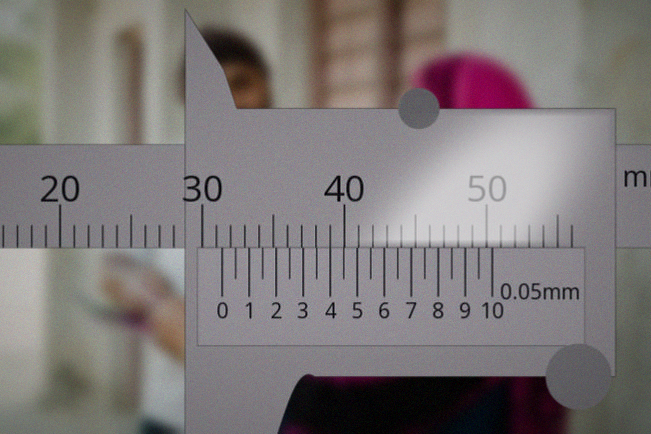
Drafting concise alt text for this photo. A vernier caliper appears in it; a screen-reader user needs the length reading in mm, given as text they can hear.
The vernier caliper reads 31.4 mm
